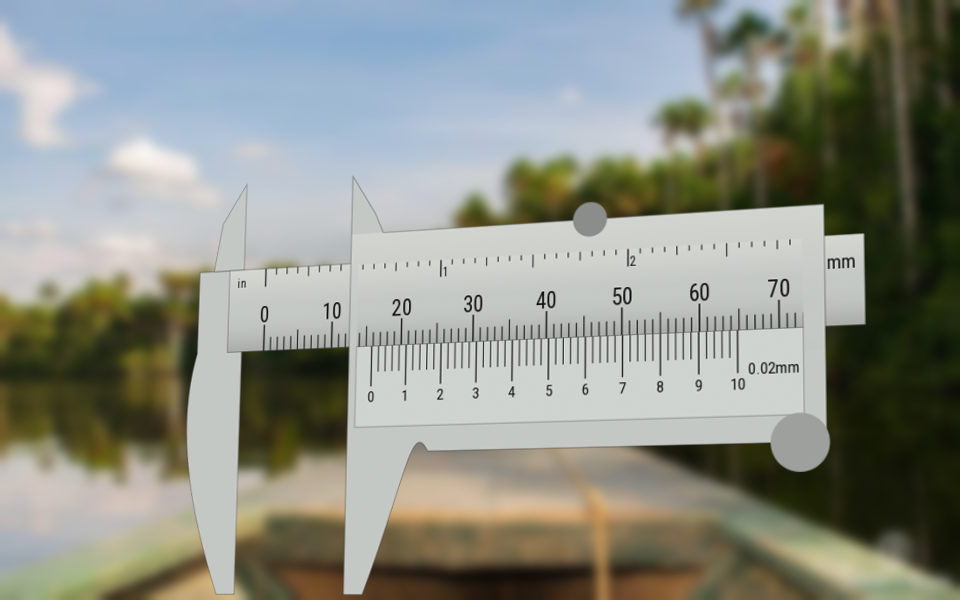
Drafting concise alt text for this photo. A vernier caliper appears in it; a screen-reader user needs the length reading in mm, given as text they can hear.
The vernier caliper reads 15.8 mm
